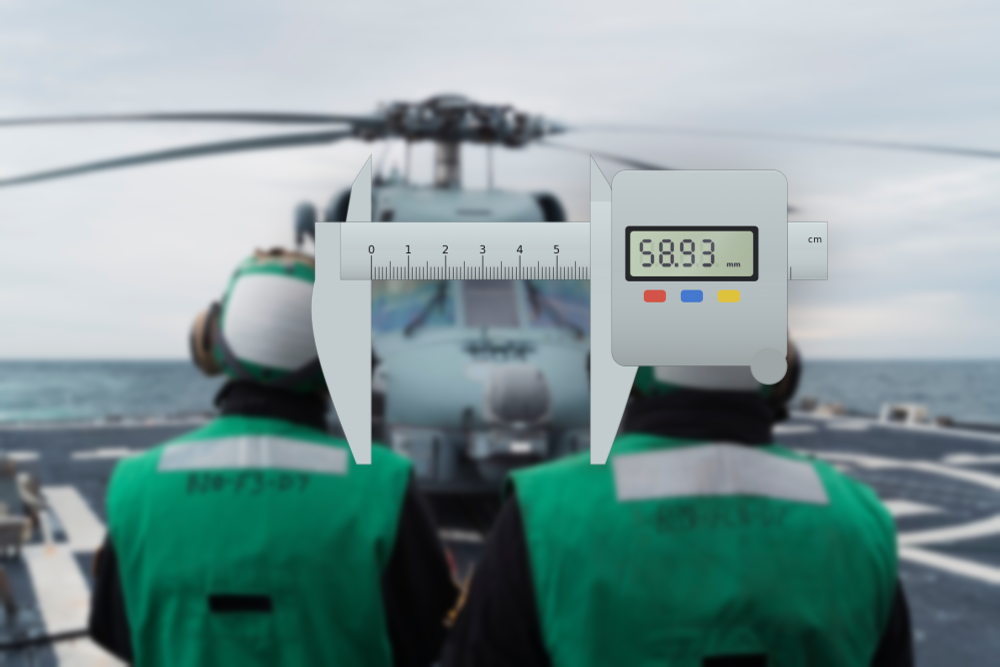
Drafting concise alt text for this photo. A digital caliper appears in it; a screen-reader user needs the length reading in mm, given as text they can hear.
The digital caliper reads 58.93 mm
